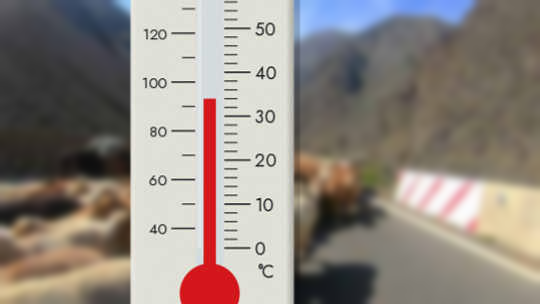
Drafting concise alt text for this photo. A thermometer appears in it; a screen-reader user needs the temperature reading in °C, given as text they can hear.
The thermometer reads 34 °C
